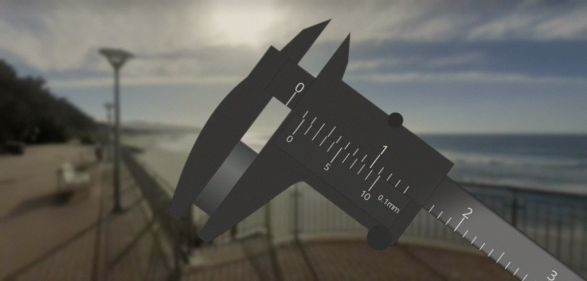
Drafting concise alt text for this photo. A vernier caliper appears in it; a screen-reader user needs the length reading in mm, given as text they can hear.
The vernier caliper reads 2.2 mm
